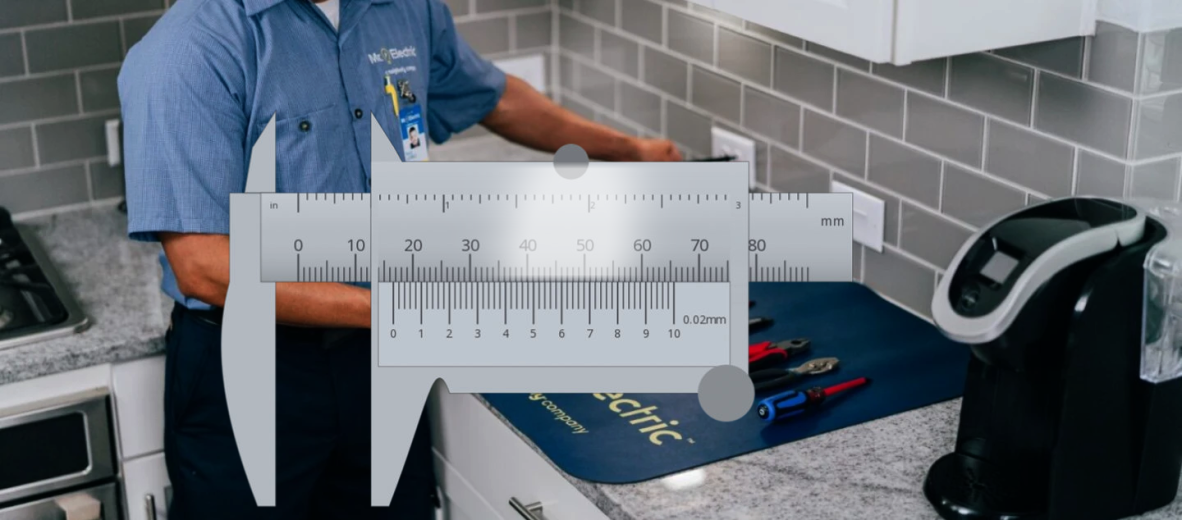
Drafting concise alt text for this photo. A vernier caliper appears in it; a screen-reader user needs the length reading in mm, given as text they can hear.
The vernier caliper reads 16.6 mm
